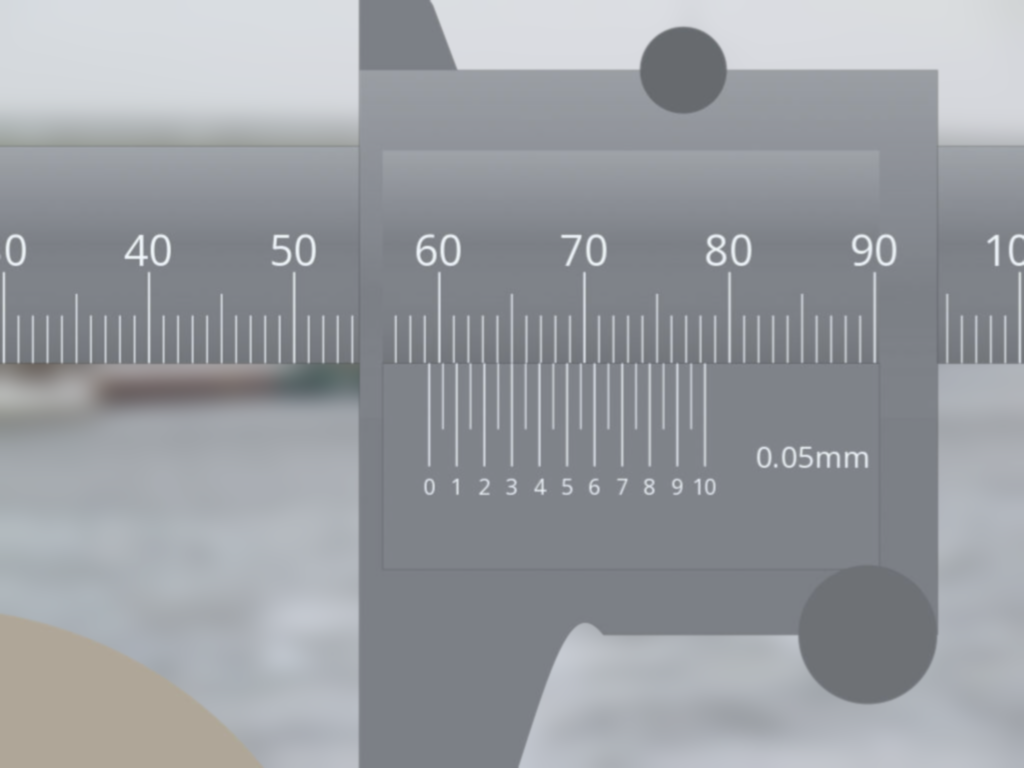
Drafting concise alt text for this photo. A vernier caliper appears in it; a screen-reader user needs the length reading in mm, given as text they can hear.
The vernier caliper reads 59.3 mm
